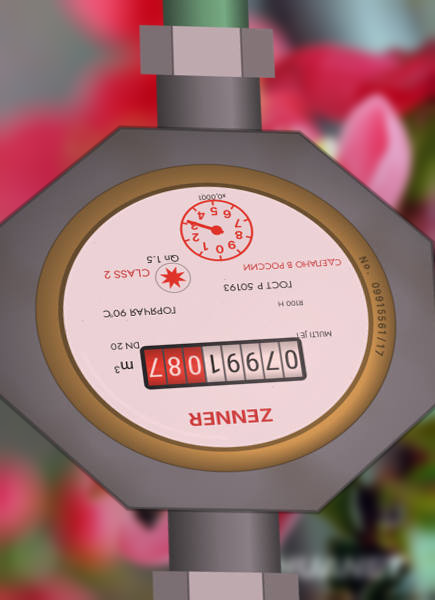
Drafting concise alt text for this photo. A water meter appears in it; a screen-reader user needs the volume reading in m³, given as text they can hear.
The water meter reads 7991.0873 m³
